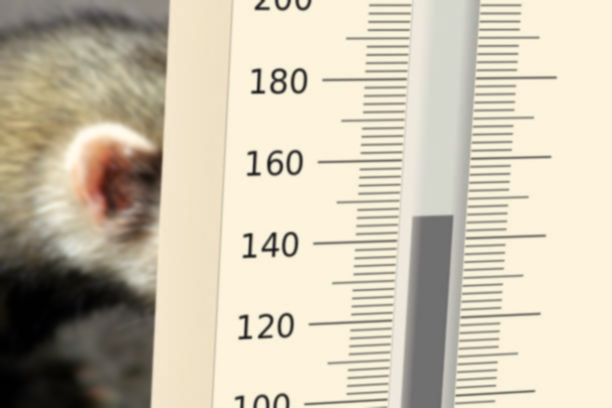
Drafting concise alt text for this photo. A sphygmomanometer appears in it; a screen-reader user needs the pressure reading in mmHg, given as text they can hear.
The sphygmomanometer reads 146 mmHg
